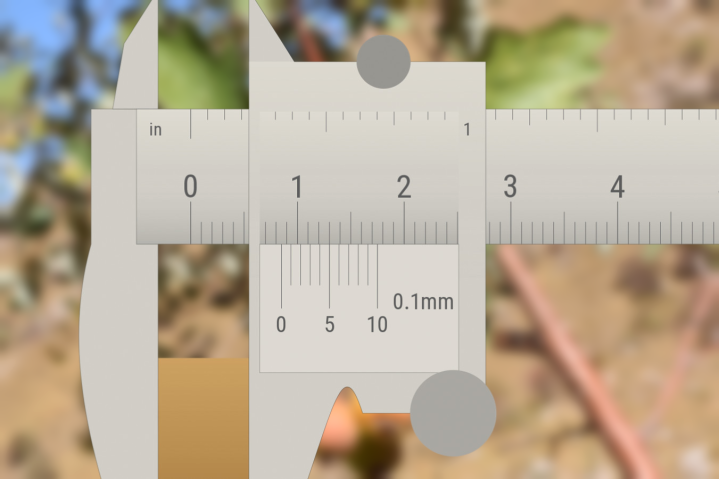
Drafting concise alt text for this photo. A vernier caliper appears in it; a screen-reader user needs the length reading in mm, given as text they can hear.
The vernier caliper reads 8.5 mm
